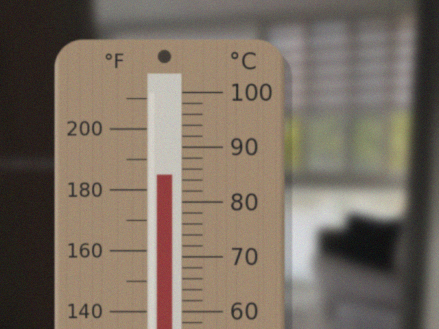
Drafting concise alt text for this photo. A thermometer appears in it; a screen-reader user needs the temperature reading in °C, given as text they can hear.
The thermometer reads 85 °C
